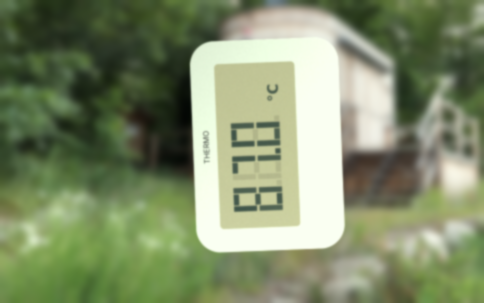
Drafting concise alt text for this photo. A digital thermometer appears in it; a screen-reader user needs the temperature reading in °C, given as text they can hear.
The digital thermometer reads 87.0 °C
